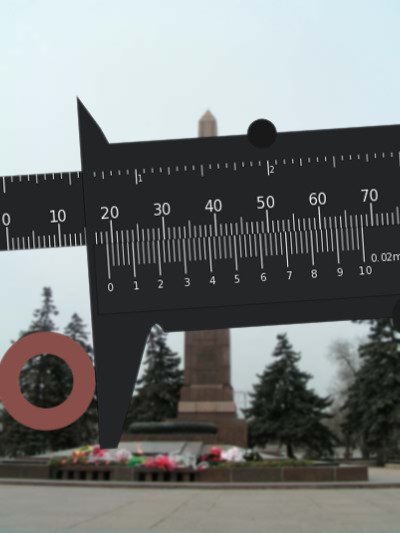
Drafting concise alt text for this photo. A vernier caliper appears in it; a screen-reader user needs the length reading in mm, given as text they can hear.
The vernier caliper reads 19.0 mm
